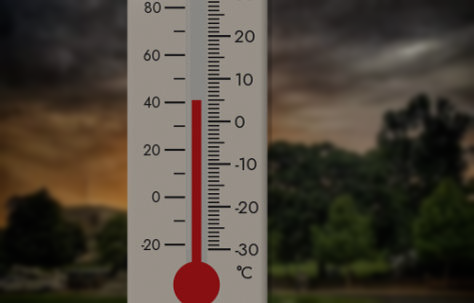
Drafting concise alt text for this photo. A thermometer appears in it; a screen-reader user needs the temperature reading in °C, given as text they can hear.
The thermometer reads 5 °C
